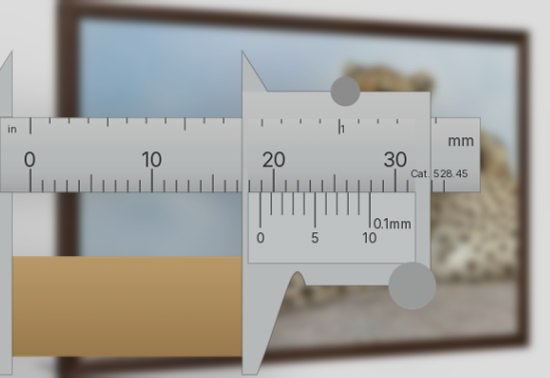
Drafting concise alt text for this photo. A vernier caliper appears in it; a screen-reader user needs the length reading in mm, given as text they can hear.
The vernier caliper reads 18.9 mm
